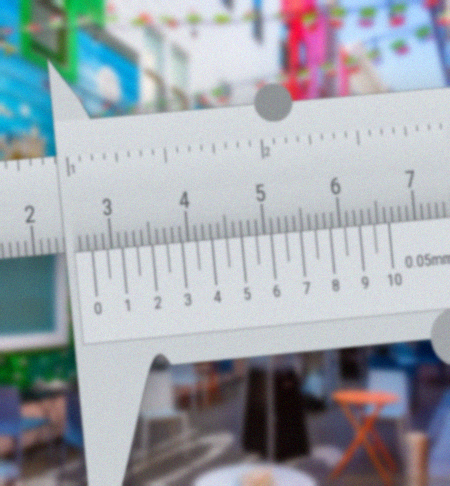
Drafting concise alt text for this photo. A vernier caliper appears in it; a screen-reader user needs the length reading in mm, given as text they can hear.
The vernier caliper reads 27.5 mm
